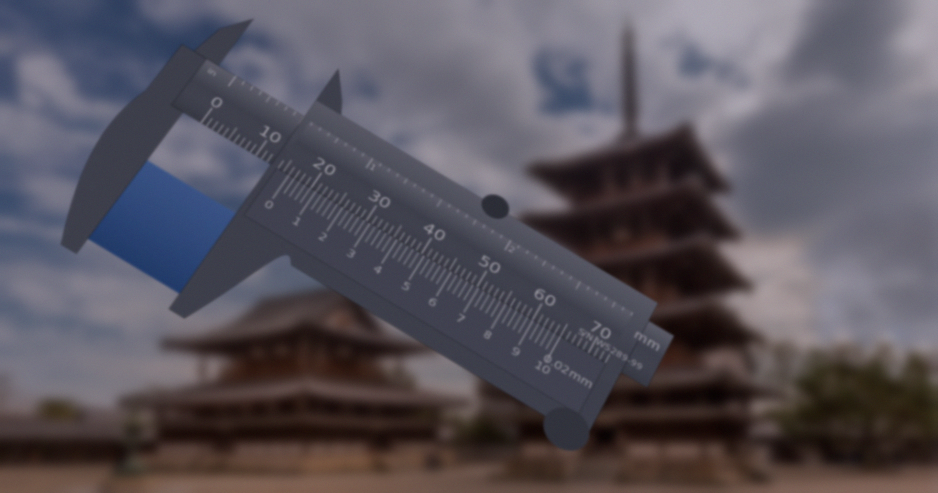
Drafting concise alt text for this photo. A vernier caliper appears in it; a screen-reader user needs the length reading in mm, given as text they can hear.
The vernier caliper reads 16.0 mm
